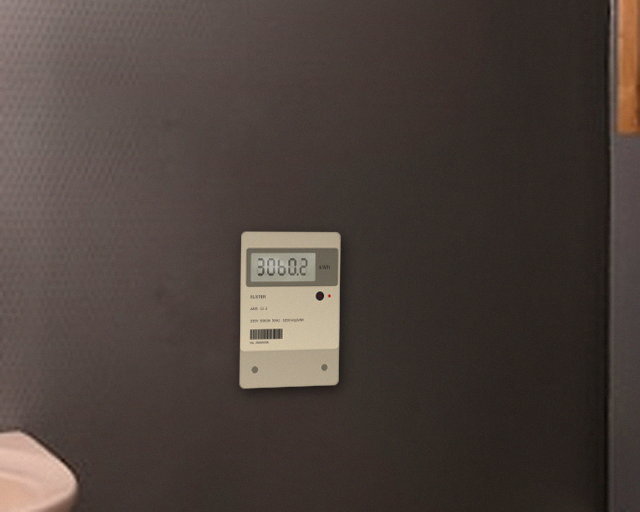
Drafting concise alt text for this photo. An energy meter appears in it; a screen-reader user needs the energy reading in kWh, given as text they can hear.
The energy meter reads 3060.2 kWh
